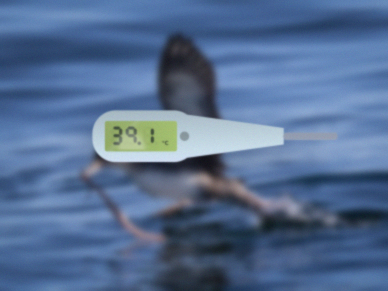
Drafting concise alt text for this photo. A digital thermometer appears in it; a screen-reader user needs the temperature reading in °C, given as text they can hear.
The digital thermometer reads 39.1 °C
